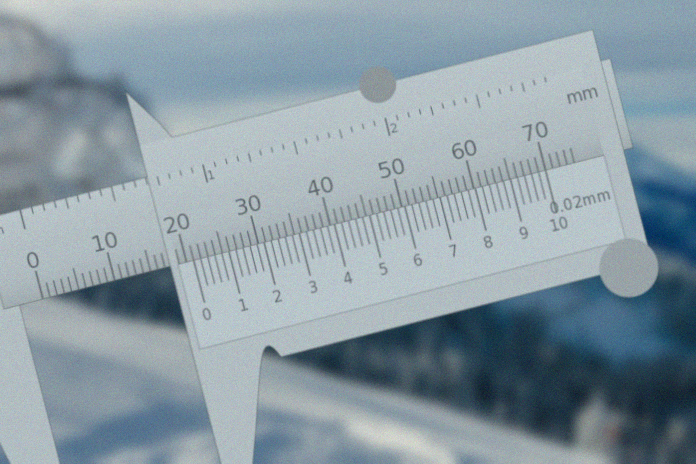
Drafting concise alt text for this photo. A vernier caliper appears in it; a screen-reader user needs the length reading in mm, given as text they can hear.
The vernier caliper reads 21.0 mm
